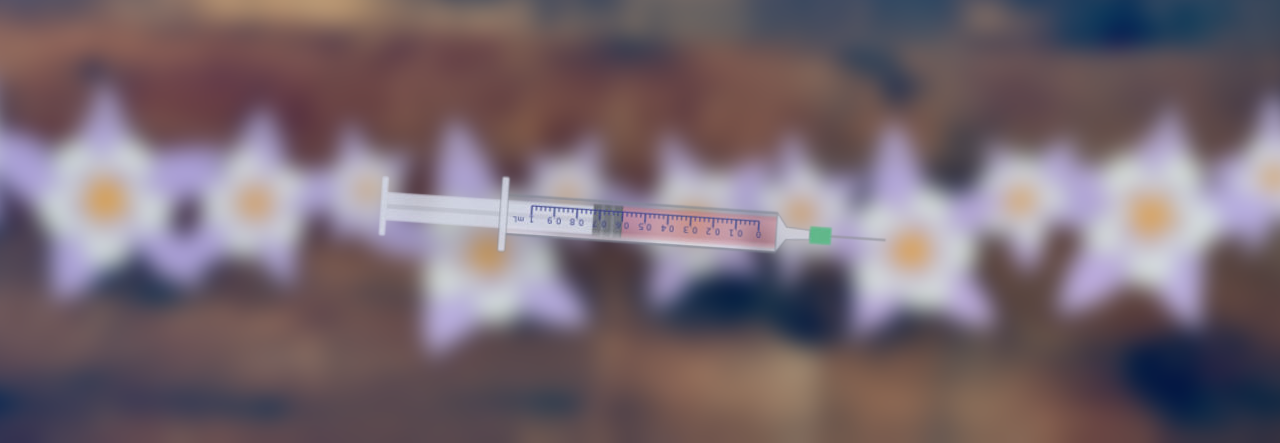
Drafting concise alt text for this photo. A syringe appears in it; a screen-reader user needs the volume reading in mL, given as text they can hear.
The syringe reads 0.6 mL
